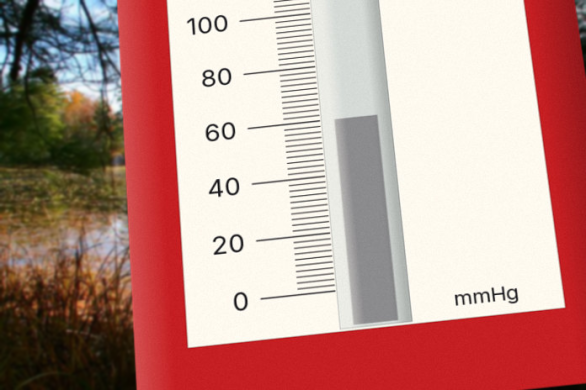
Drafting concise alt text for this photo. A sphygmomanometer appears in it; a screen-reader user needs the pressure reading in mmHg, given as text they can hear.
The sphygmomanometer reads 60 mmHg
